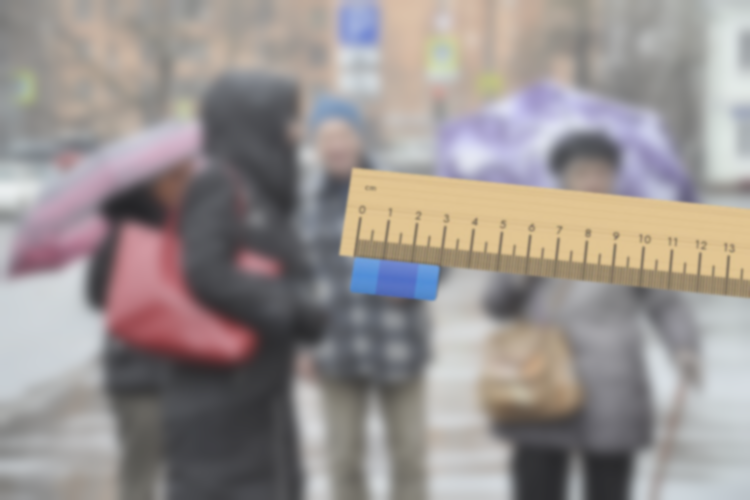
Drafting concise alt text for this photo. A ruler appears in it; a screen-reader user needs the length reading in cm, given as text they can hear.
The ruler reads 3 cm
